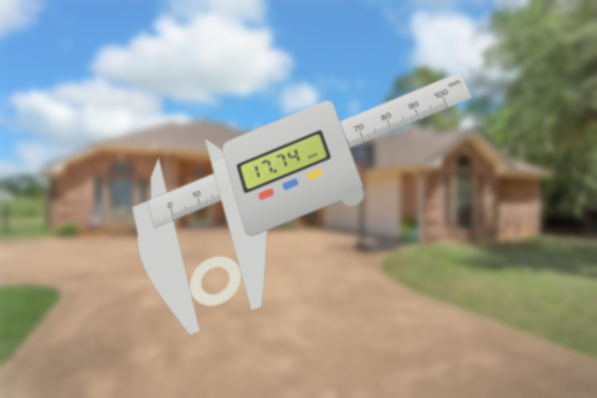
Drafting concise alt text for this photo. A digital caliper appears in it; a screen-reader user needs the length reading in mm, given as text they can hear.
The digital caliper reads 17.74 mm
